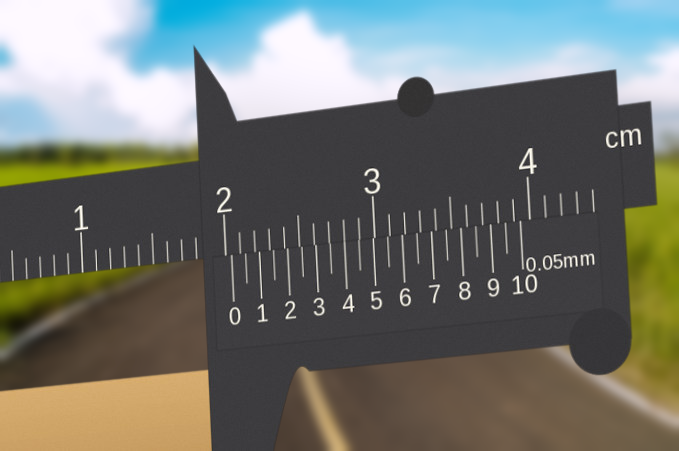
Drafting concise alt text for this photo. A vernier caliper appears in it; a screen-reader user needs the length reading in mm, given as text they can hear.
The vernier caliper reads 20.4 mm
